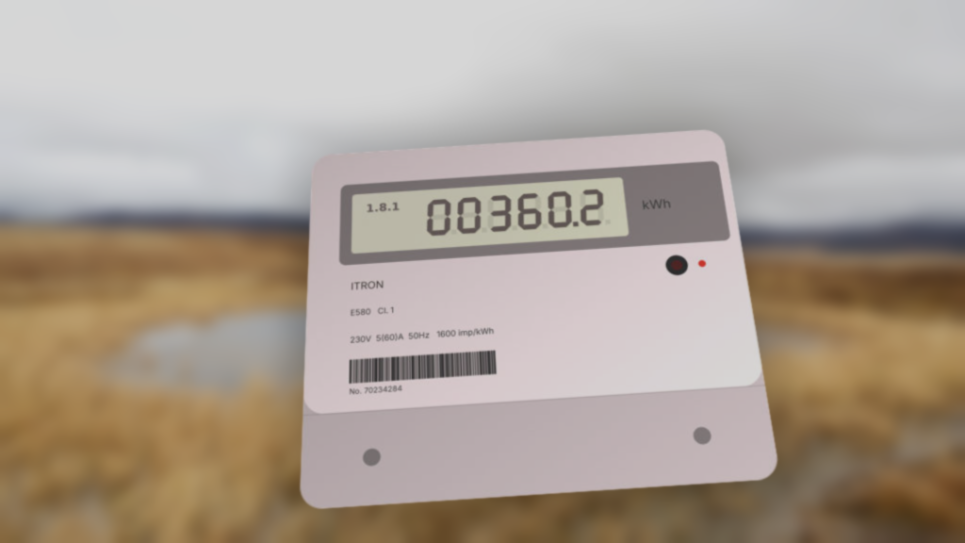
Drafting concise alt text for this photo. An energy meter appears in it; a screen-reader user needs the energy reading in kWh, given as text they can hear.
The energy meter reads 360.2 kWh
